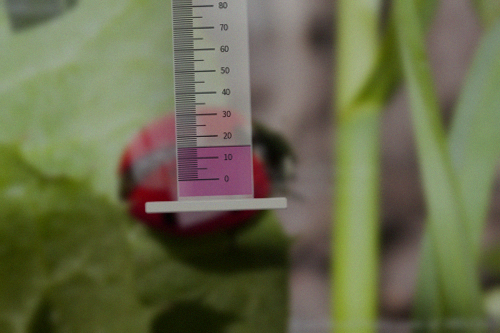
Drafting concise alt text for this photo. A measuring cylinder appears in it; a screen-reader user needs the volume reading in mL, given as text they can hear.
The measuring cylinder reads 15 mL
